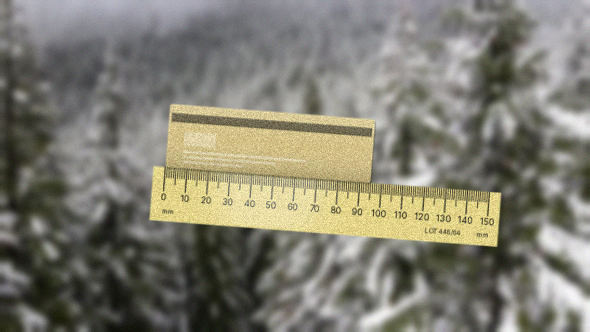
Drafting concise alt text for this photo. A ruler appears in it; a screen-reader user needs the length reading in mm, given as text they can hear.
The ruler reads 95 mm
